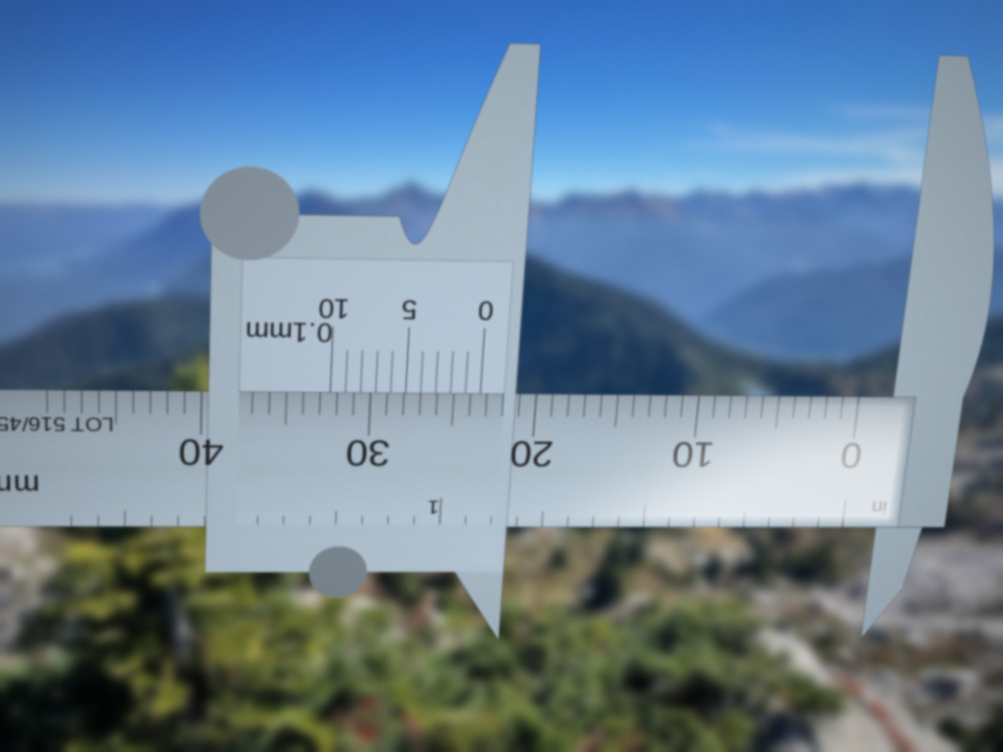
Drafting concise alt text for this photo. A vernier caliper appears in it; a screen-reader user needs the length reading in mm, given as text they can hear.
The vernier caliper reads 23.4 mm
